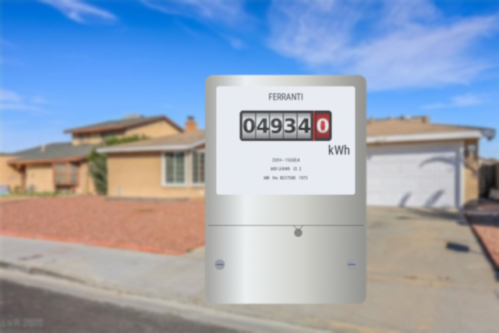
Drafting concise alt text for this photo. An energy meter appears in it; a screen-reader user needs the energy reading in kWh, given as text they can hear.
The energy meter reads 4934.0 kWh
